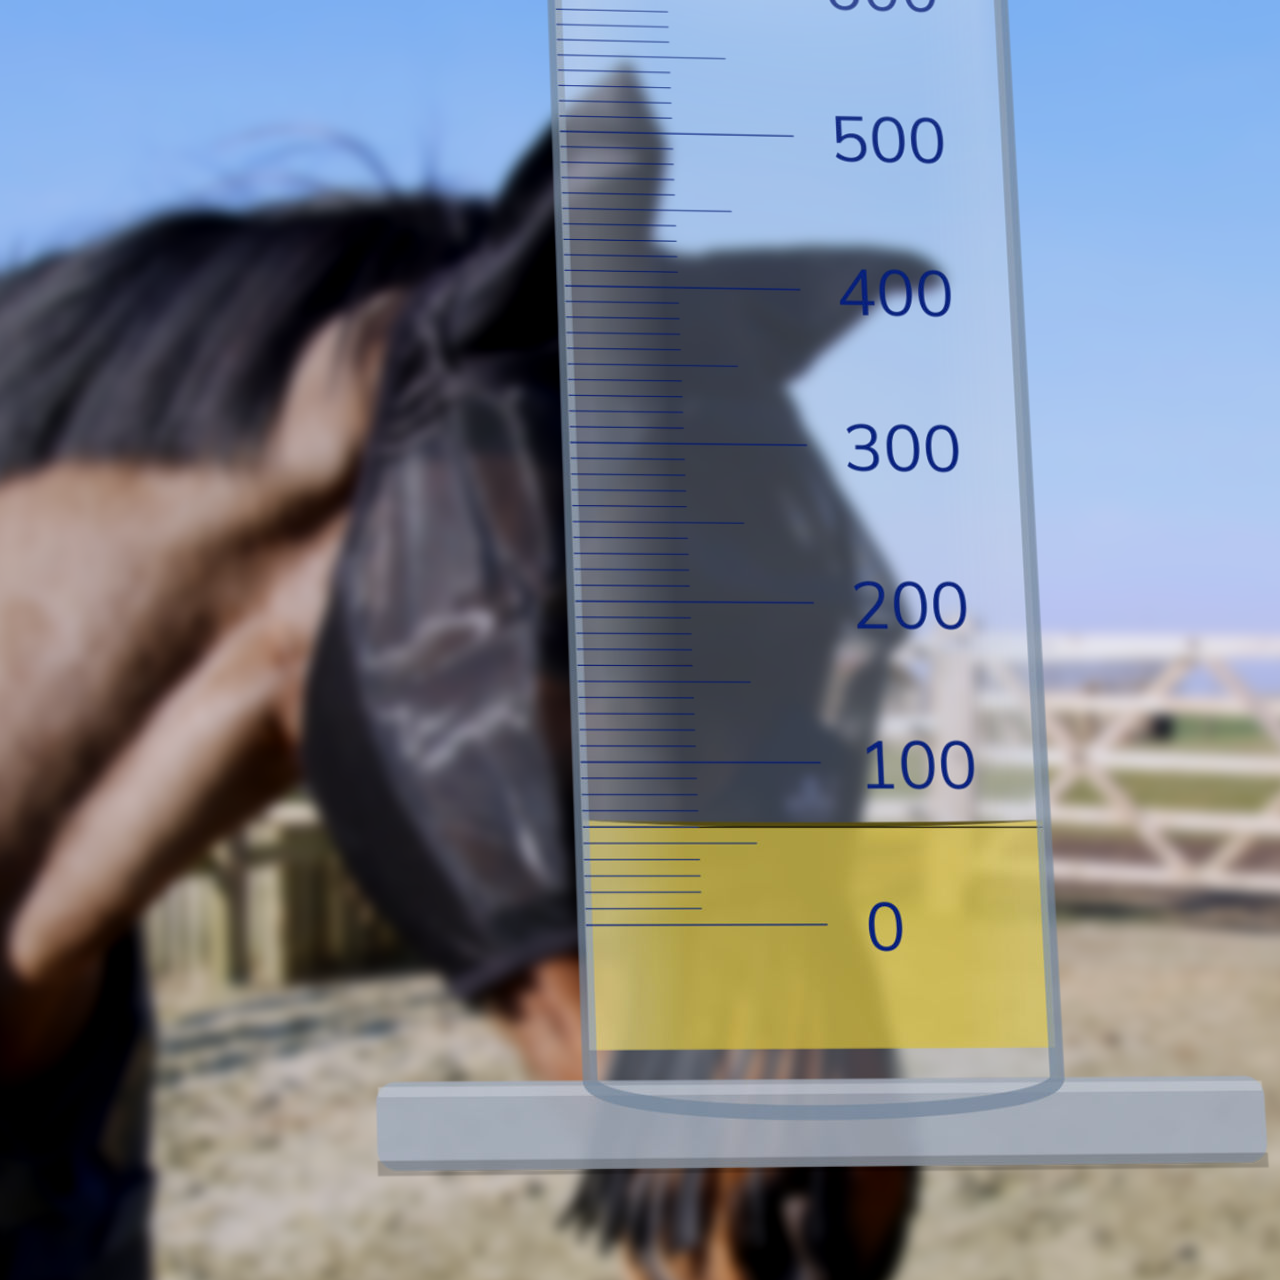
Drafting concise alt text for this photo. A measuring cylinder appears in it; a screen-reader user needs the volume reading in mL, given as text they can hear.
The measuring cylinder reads 60 mL
